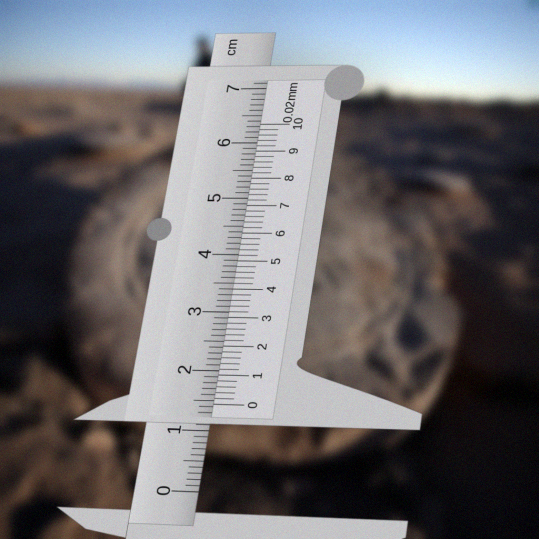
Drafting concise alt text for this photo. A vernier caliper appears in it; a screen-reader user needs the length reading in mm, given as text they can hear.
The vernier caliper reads 14.4 mm
